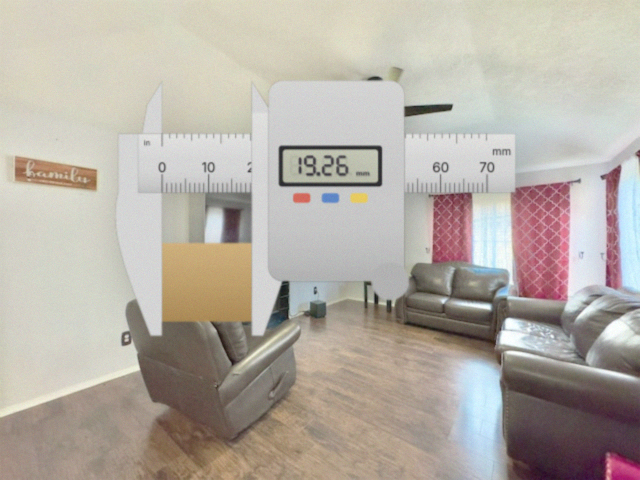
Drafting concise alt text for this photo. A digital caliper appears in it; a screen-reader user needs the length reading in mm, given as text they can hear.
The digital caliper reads 19.26 mm
